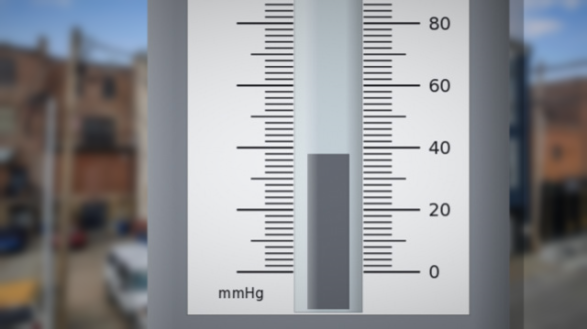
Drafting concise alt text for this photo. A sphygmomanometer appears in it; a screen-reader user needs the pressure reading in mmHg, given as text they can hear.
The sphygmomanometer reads 38 mmHg
